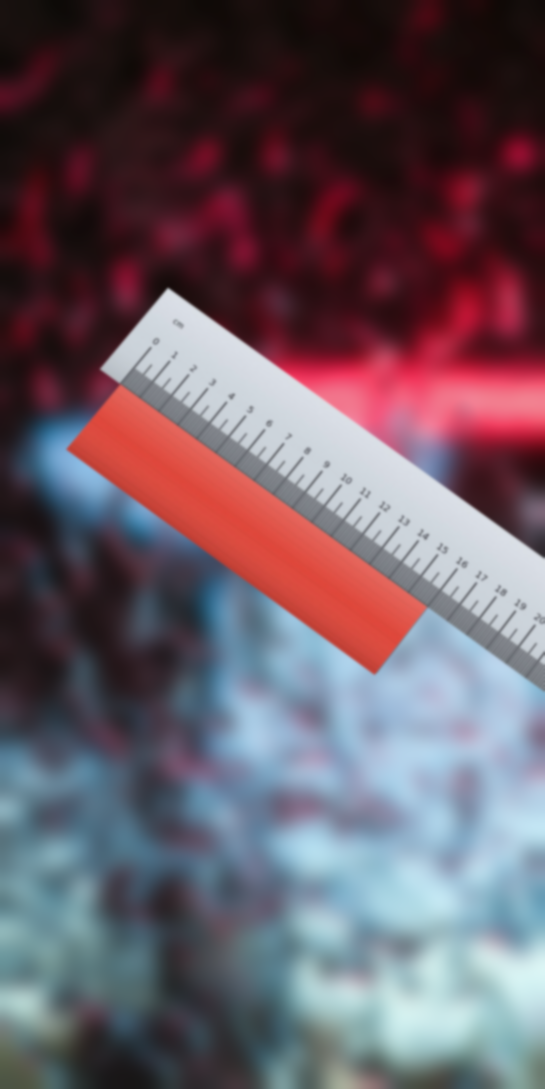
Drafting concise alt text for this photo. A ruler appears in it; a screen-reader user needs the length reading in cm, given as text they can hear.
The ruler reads 16 cm
